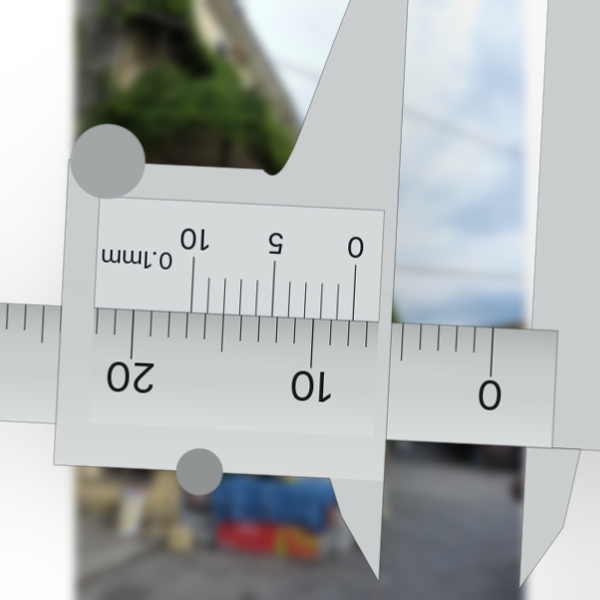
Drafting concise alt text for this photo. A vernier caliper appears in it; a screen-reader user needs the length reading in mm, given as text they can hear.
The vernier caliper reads 7.8 mm
